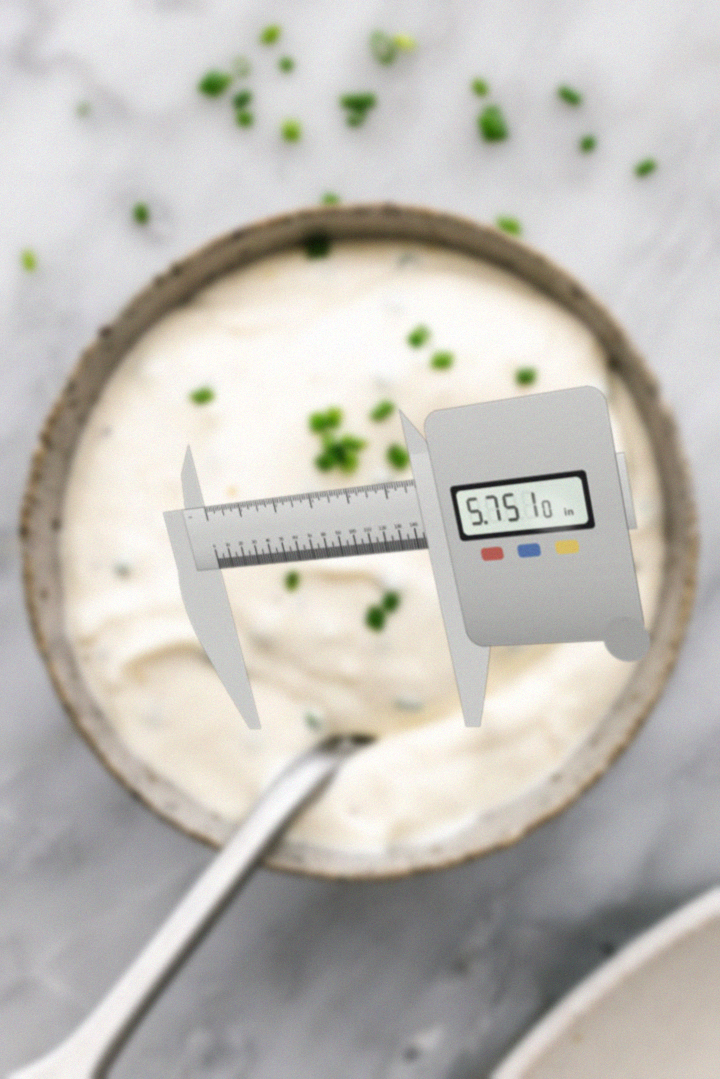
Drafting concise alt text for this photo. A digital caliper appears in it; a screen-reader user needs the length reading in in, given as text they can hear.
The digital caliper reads 5.7510 in
